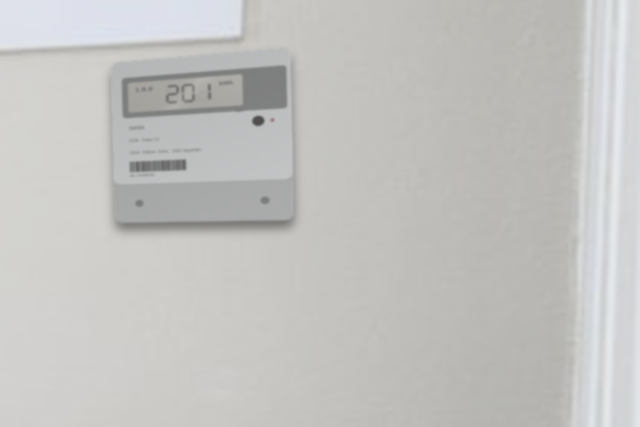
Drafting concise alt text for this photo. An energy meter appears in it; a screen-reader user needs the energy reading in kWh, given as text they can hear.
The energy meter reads 201 kWh
